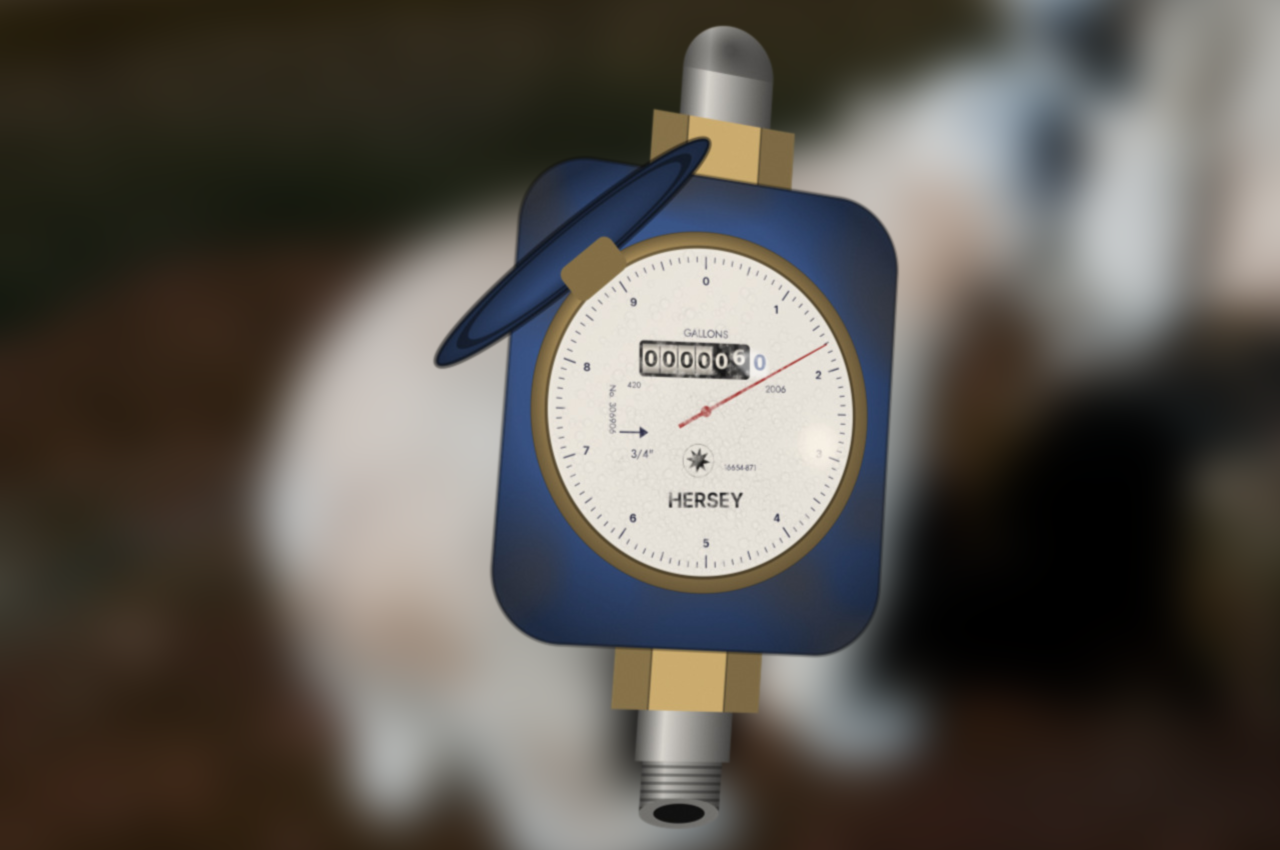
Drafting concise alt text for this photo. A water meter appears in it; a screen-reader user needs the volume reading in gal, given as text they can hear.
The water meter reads 61.7 gal
